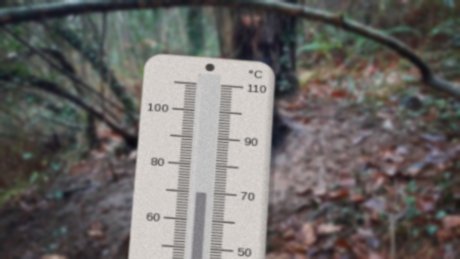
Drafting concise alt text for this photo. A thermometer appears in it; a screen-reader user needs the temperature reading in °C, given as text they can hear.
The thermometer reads 70 °C
